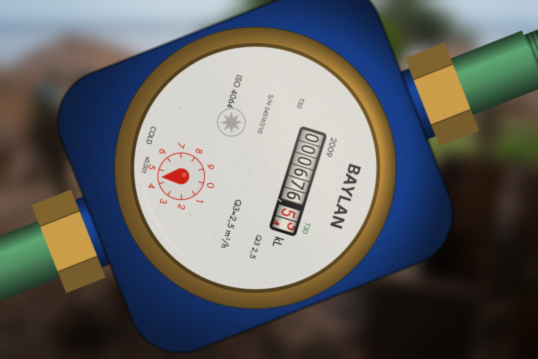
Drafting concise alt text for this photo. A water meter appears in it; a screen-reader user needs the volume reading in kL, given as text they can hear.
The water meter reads 676.534 kL
